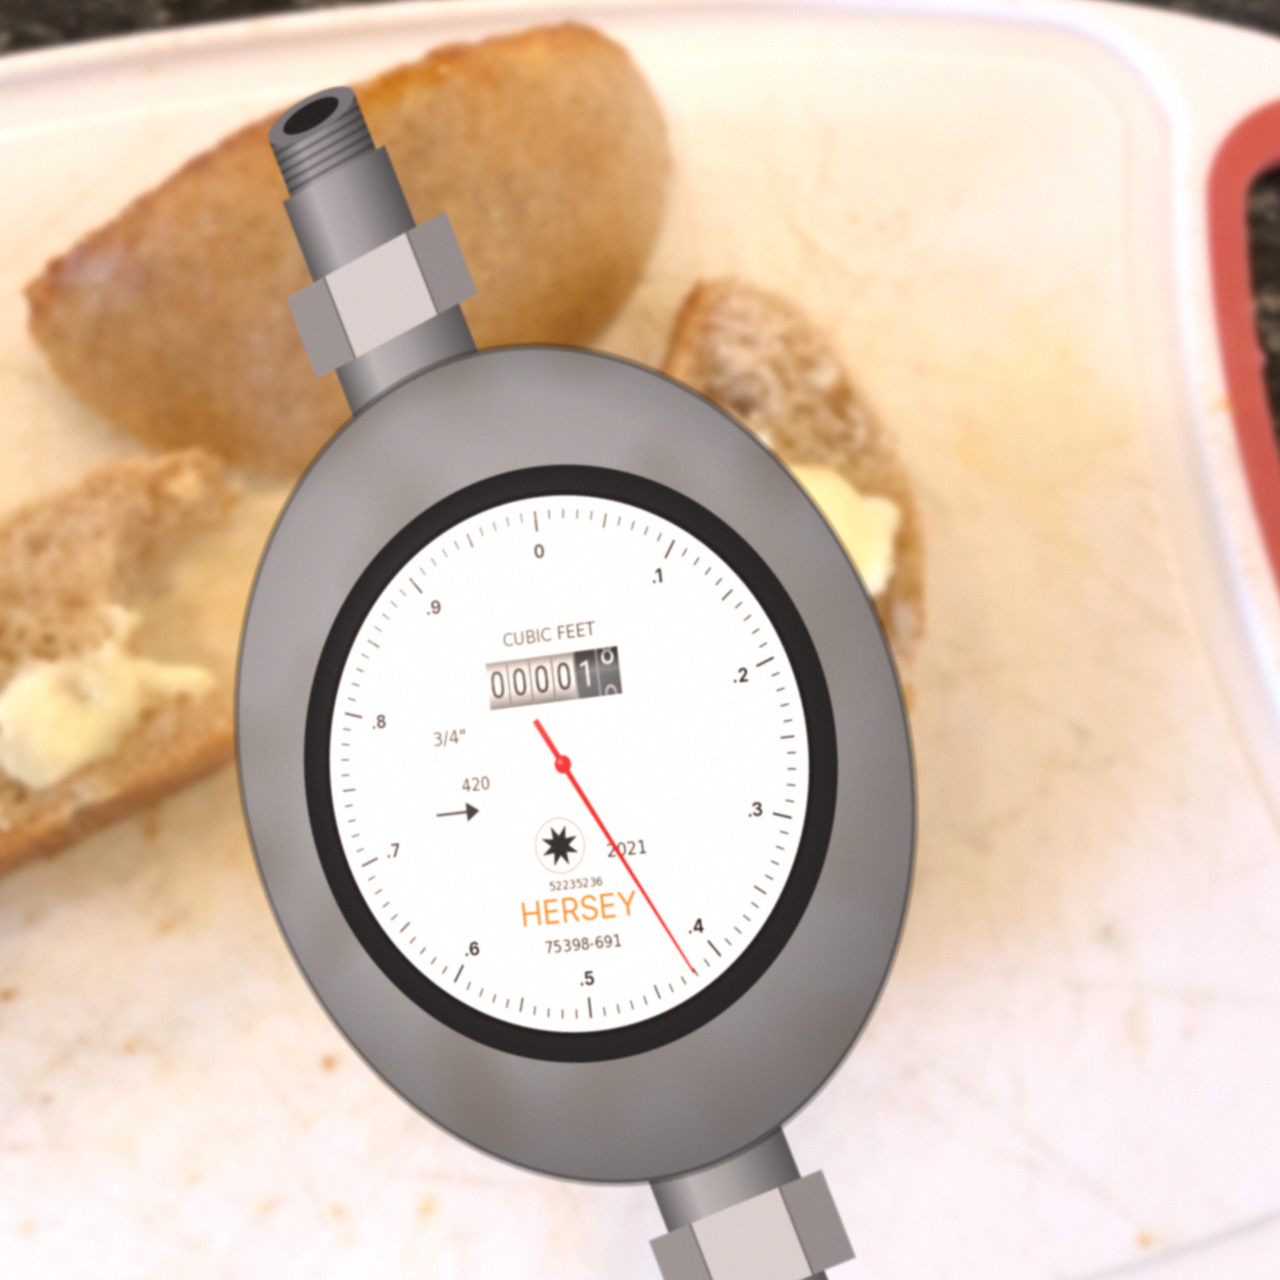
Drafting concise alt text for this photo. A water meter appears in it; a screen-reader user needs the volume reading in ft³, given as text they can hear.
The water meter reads 18.42 ft³
